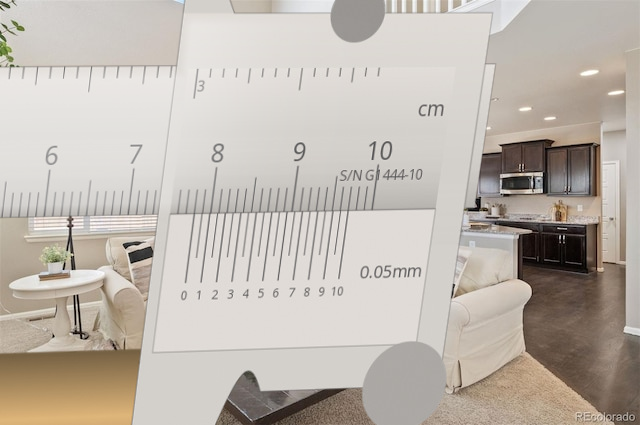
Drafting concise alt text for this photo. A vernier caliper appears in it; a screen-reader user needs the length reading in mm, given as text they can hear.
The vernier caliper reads 78.0 mm
